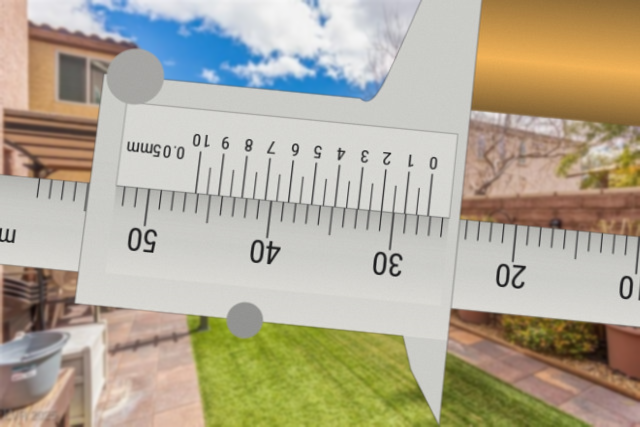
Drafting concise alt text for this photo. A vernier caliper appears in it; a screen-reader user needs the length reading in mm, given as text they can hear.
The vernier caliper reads 27.2 mm
